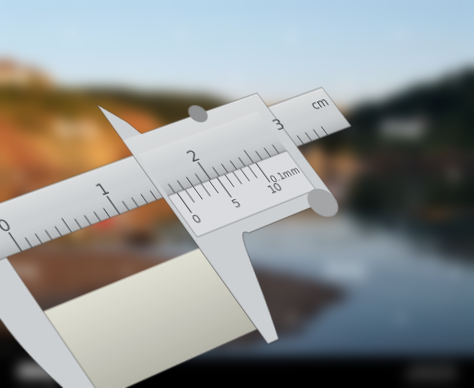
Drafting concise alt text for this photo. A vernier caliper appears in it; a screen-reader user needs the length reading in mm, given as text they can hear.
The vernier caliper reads 16.2 mm
